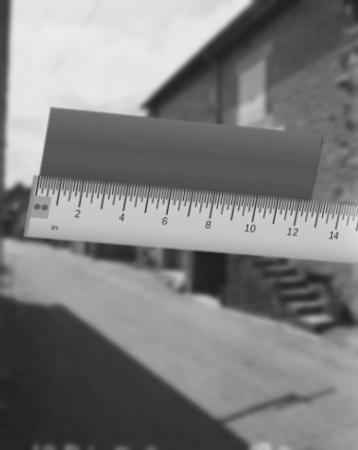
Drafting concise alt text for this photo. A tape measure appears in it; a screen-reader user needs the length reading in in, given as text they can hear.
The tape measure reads 12.5 in
